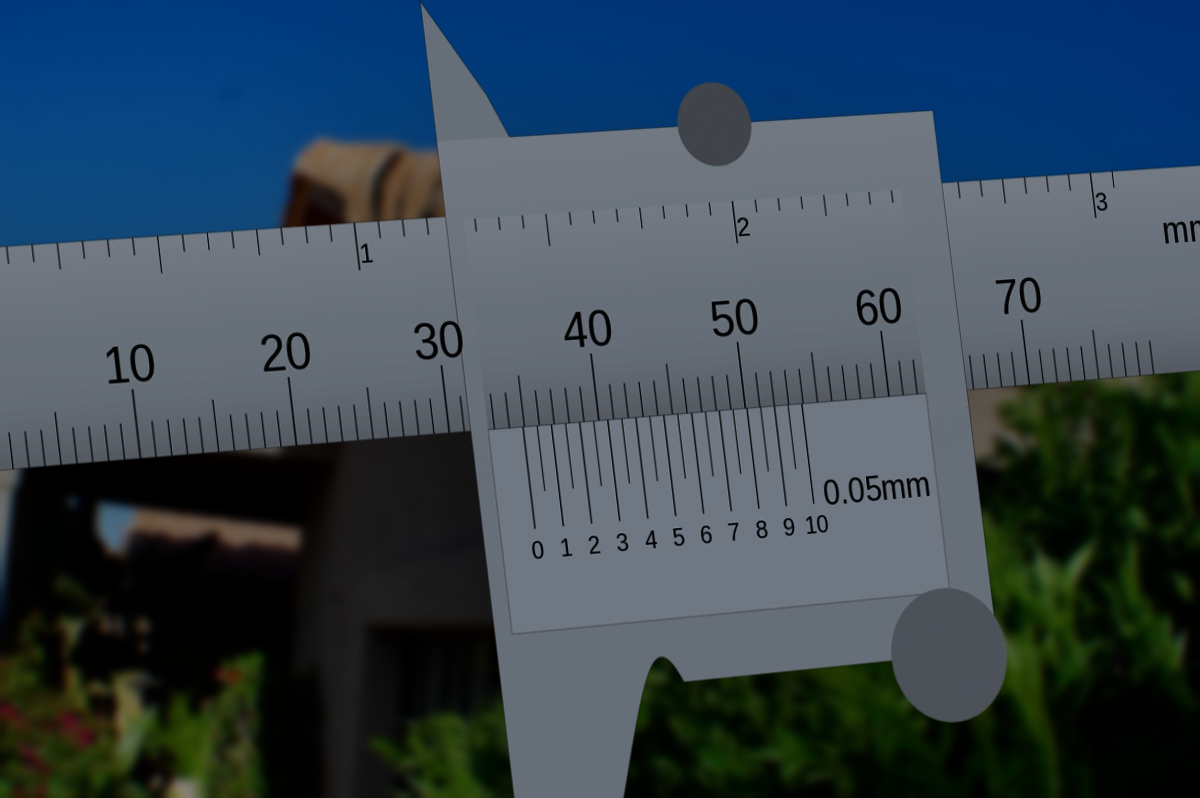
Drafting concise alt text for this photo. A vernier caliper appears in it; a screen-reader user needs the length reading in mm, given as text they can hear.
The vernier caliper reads 34.9 mm
